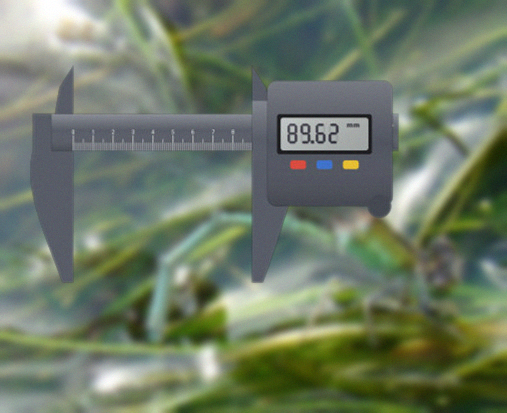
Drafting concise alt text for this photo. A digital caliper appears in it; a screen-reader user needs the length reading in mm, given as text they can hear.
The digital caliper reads 89.62 mm
